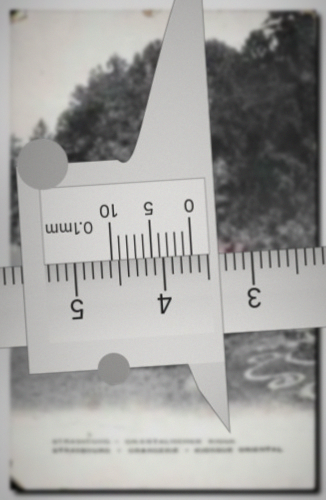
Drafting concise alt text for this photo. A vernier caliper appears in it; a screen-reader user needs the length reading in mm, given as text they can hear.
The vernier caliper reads 36.8 mm
